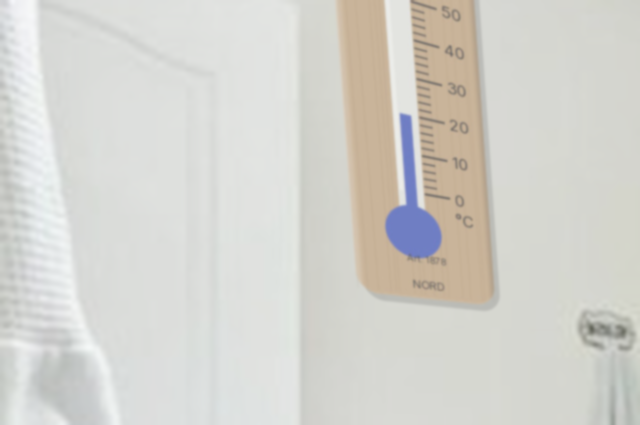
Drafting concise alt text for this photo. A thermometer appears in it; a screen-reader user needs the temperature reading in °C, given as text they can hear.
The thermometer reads 20 °C
